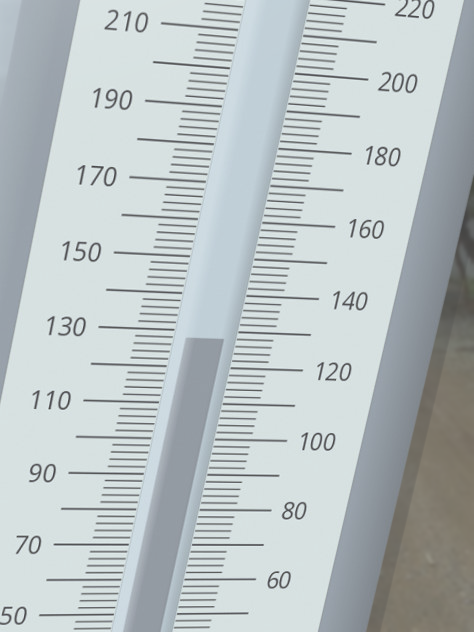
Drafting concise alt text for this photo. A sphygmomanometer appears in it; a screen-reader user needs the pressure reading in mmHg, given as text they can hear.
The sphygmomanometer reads 128 mmHg
